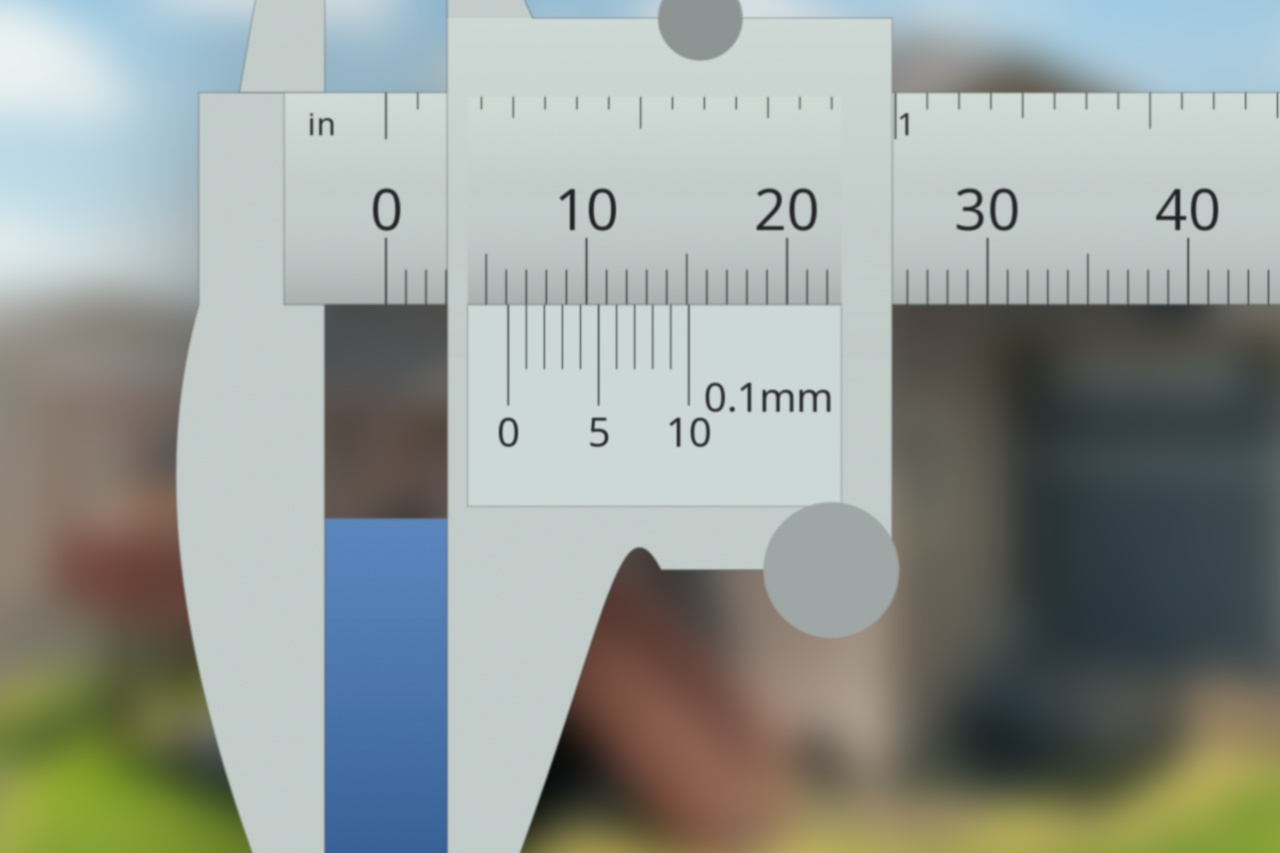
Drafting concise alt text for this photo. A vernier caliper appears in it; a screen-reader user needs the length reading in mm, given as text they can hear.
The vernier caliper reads 6.1 mm
